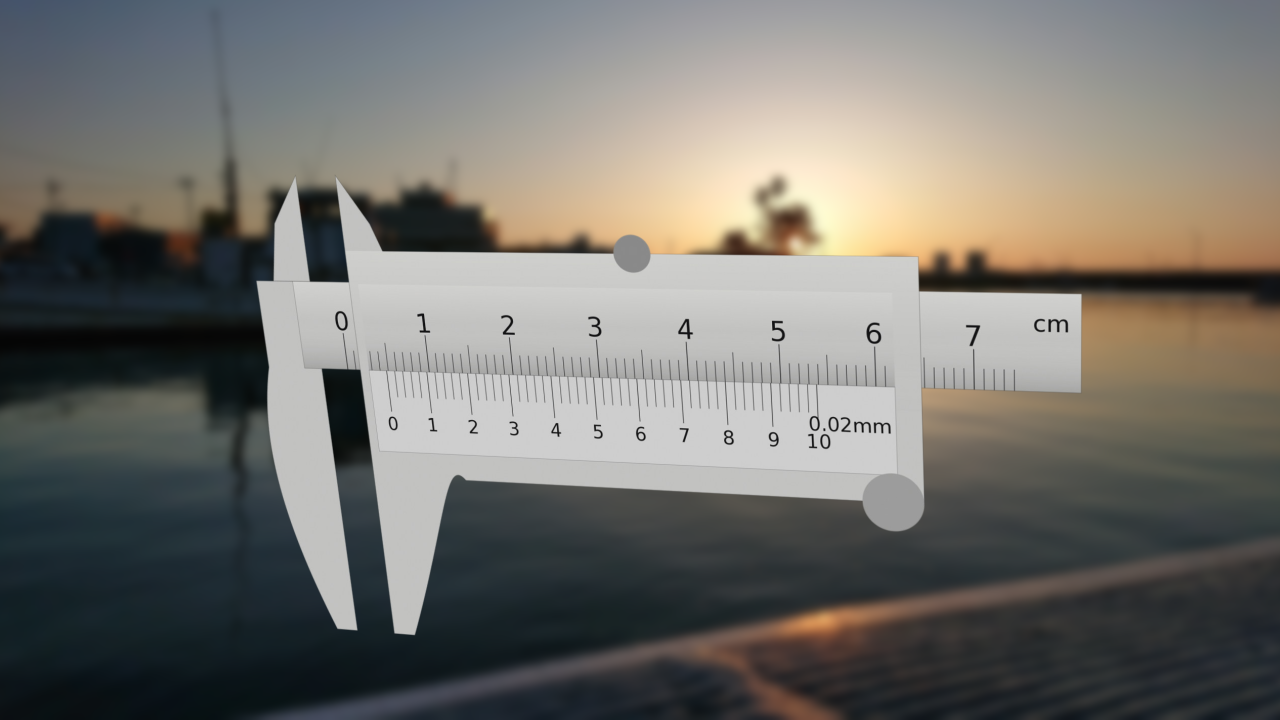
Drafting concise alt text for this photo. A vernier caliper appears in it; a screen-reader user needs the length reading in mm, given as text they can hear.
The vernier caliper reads 4.8 mm
